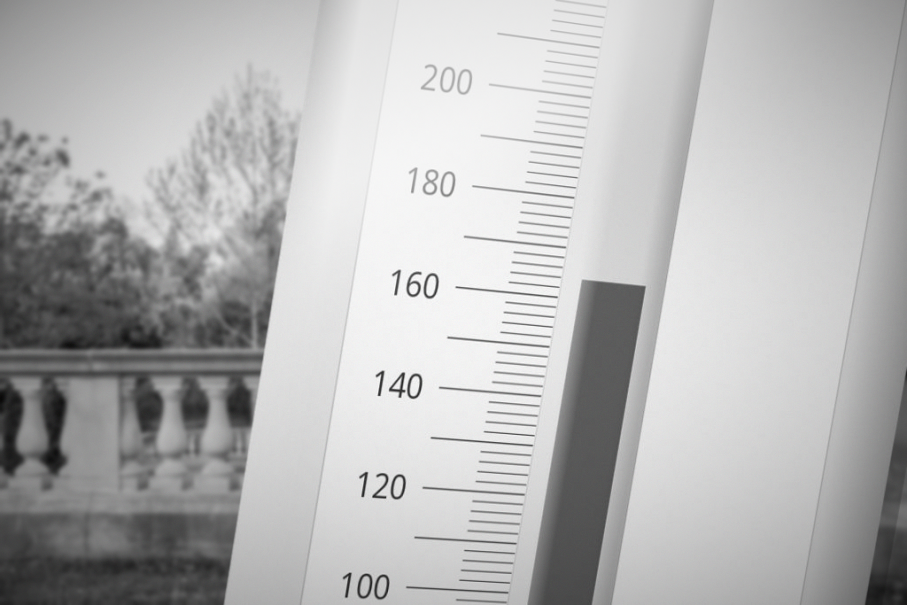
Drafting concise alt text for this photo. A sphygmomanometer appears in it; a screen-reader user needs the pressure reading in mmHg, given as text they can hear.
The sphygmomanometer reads 164 mmHg
